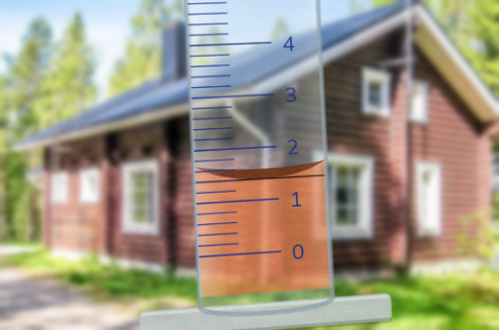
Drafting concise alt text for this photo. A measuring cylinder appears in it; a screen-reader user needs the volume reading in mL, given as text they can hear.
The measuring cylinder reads 1.4 mL
